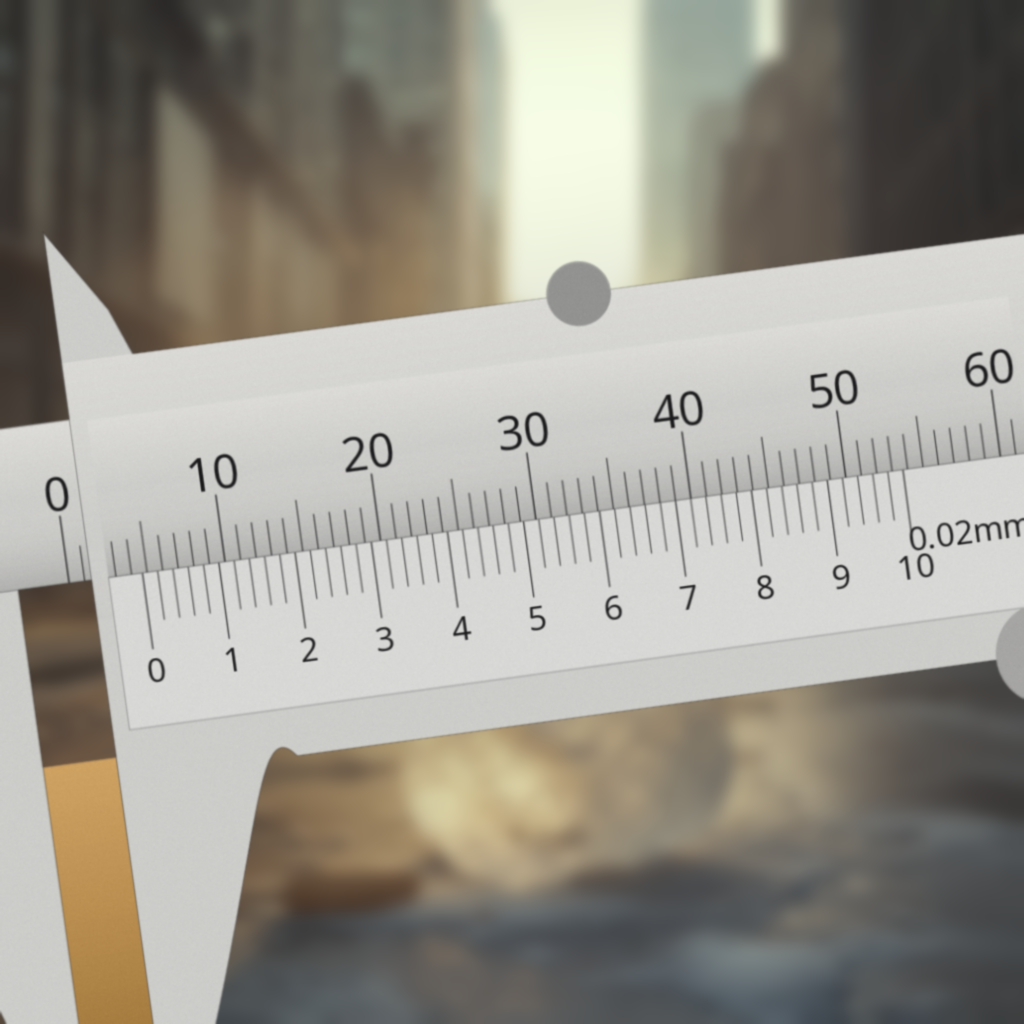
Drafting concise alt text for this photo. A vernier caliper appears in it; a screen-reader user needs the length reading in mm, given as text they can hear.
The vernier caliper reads 4.7 mm
